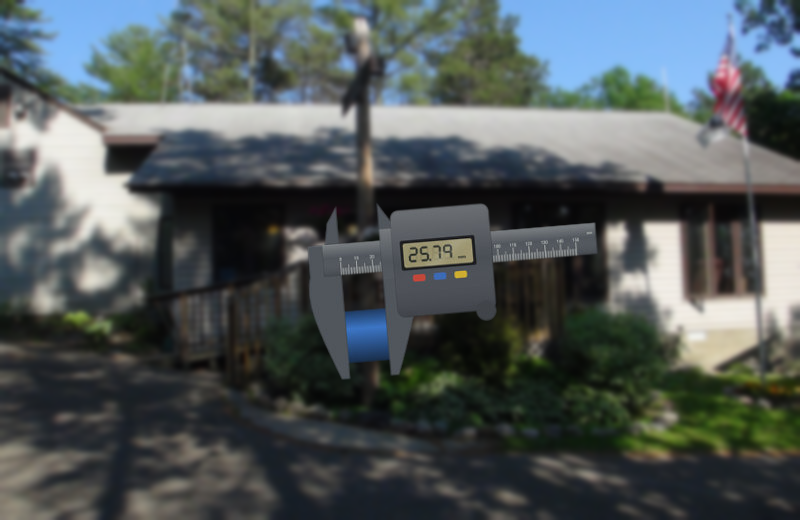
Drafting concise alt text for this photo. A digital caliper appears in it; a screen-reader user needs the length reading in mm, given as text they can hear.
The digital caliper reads 25.79 mm
